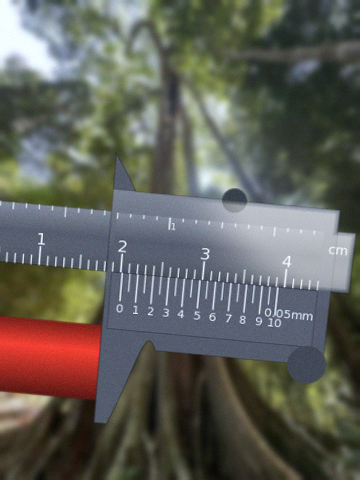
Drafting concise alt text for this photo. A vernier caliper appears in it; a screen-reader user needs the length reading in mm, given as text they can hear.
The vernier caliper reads 20.2 mm
